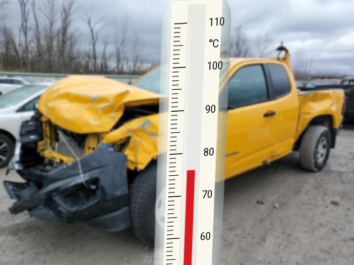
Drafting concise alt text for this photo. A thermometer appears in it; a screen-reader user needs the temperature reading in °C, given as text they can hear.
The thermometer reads 76 °C
